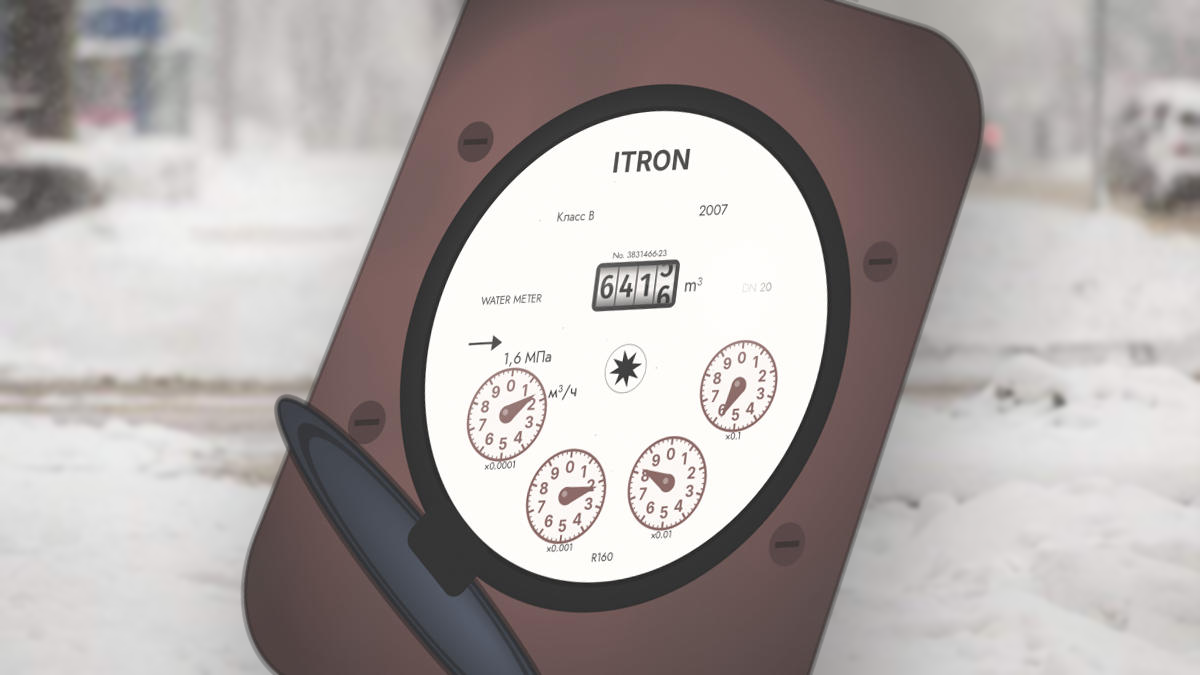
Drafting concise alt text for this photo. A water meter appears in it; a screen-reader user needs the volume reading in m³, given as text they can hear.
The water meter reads 6415.5821 m³
